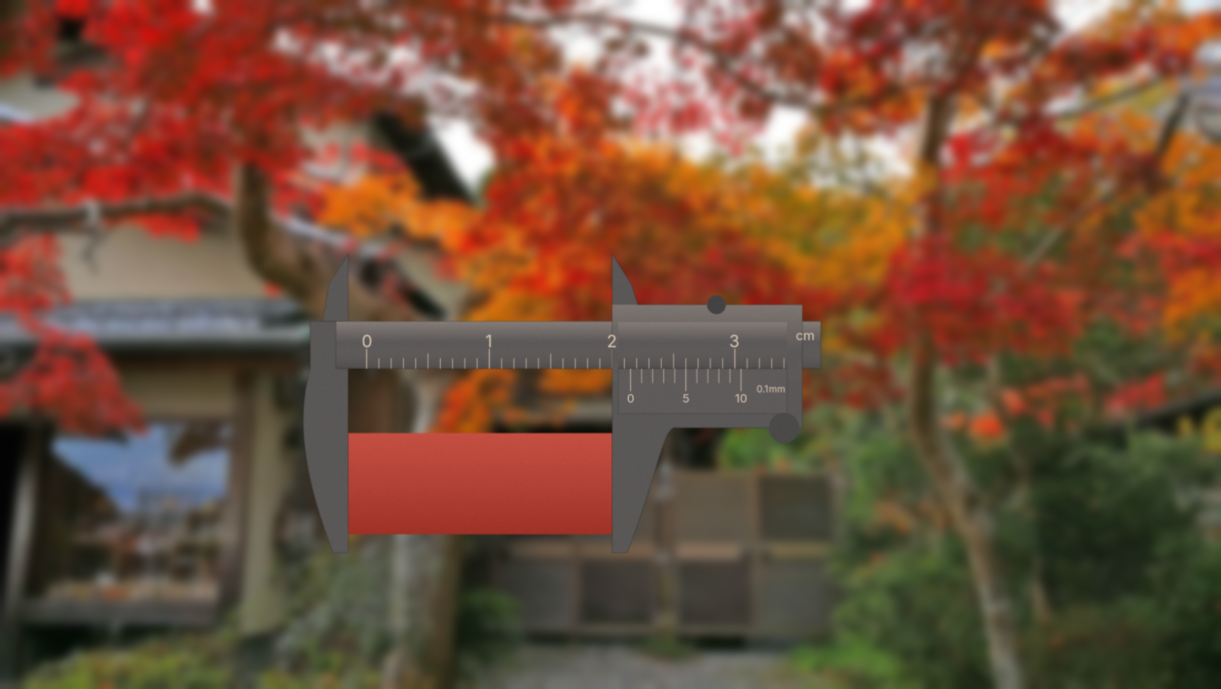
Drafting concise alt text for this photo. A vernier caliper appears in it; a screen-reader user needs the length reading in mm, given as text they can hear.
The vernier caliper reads 21.5 mm
